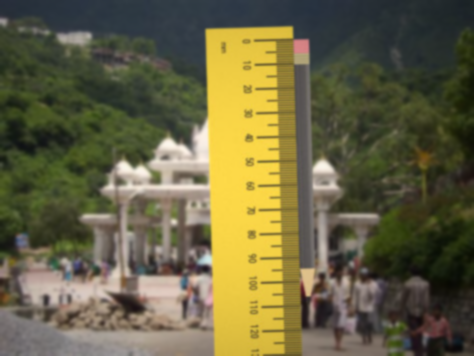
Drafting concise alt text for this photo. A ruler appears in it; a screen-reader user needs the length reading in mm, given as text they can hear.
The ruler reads 110 mm
